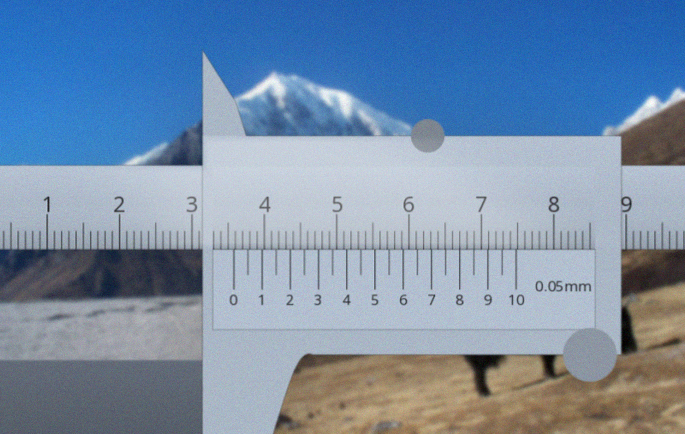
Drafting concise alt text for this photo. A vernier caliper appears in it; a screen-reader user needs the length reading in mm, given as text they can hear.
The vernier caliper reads 35.8 mm
